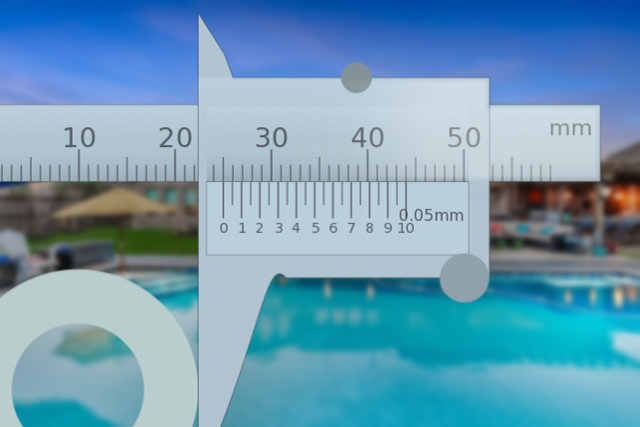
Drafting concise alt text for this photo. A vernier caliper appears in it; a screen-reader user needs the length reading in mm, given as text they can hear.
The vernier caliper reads 25.0 mm
